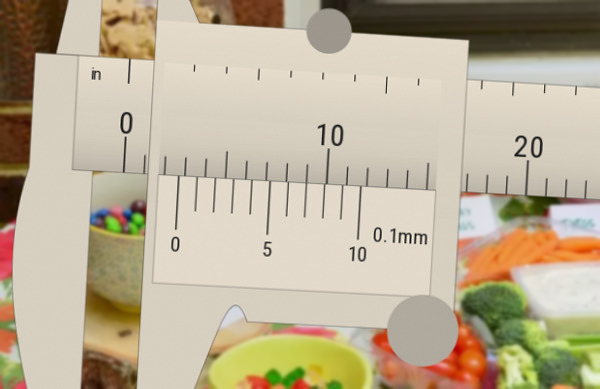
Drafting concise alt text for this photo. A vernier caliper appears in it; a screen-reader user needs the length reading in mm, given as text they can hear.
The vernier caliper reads 2.7 mm
